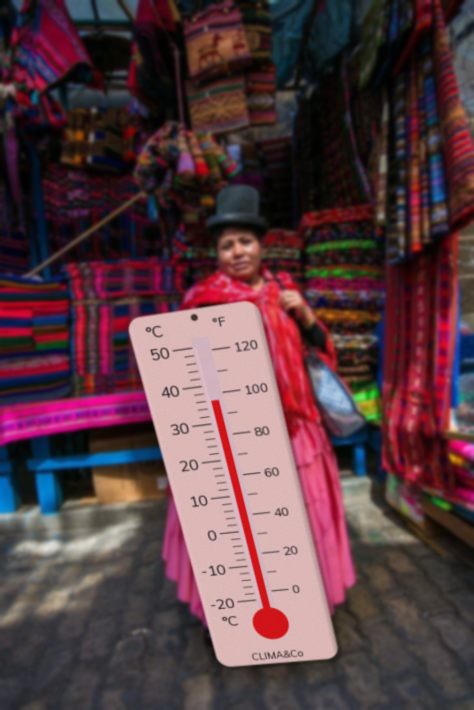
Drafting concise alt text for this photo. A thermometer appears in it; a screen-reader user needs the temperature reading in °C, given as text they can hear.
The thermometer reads 36 °C
